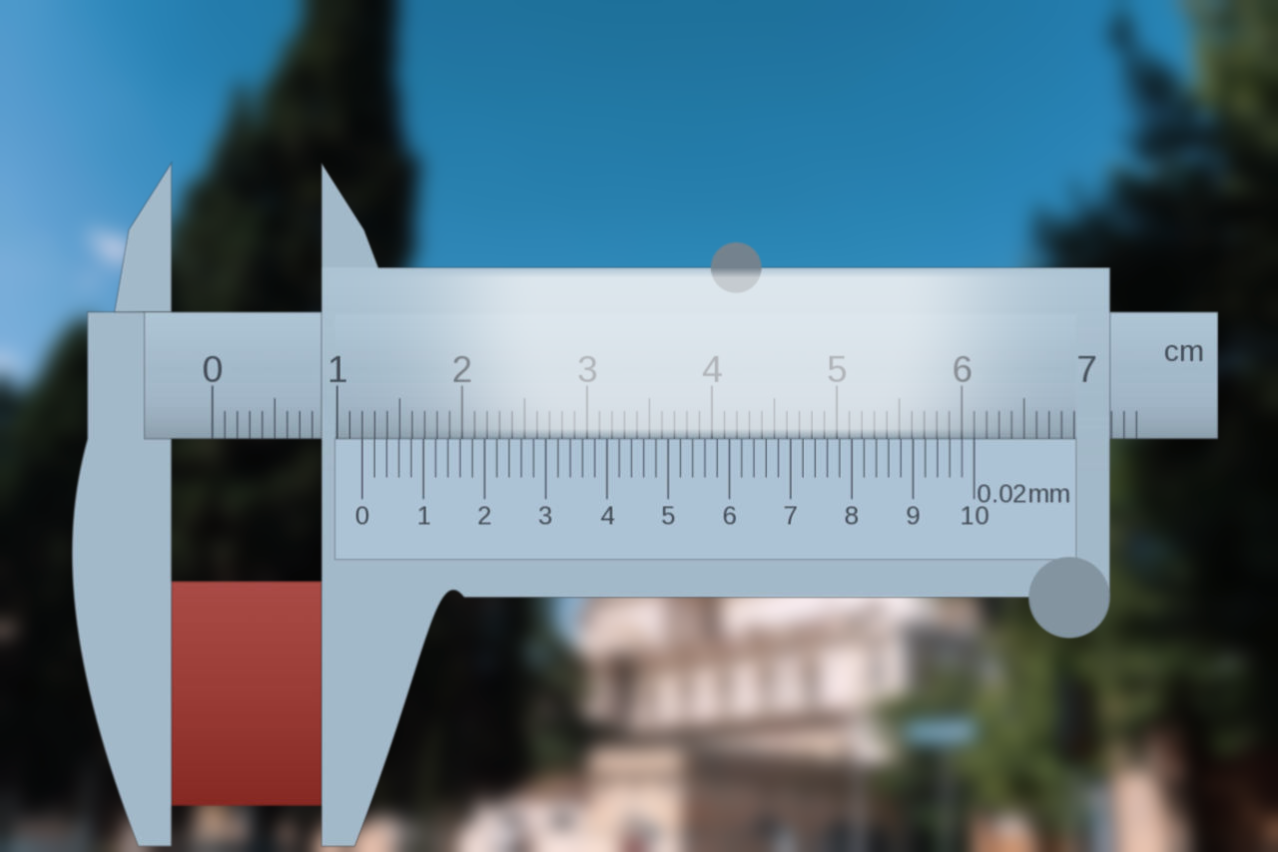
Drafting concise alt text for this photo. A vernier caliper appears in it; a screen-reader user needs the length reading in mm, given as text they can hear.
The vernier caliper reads 12.0 mm
